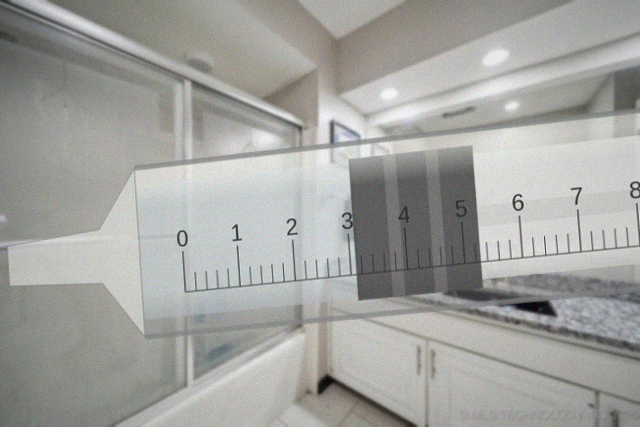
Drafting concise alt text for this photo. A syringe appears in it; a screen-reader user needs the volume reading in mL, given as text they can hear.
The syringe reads 3.1 mL
